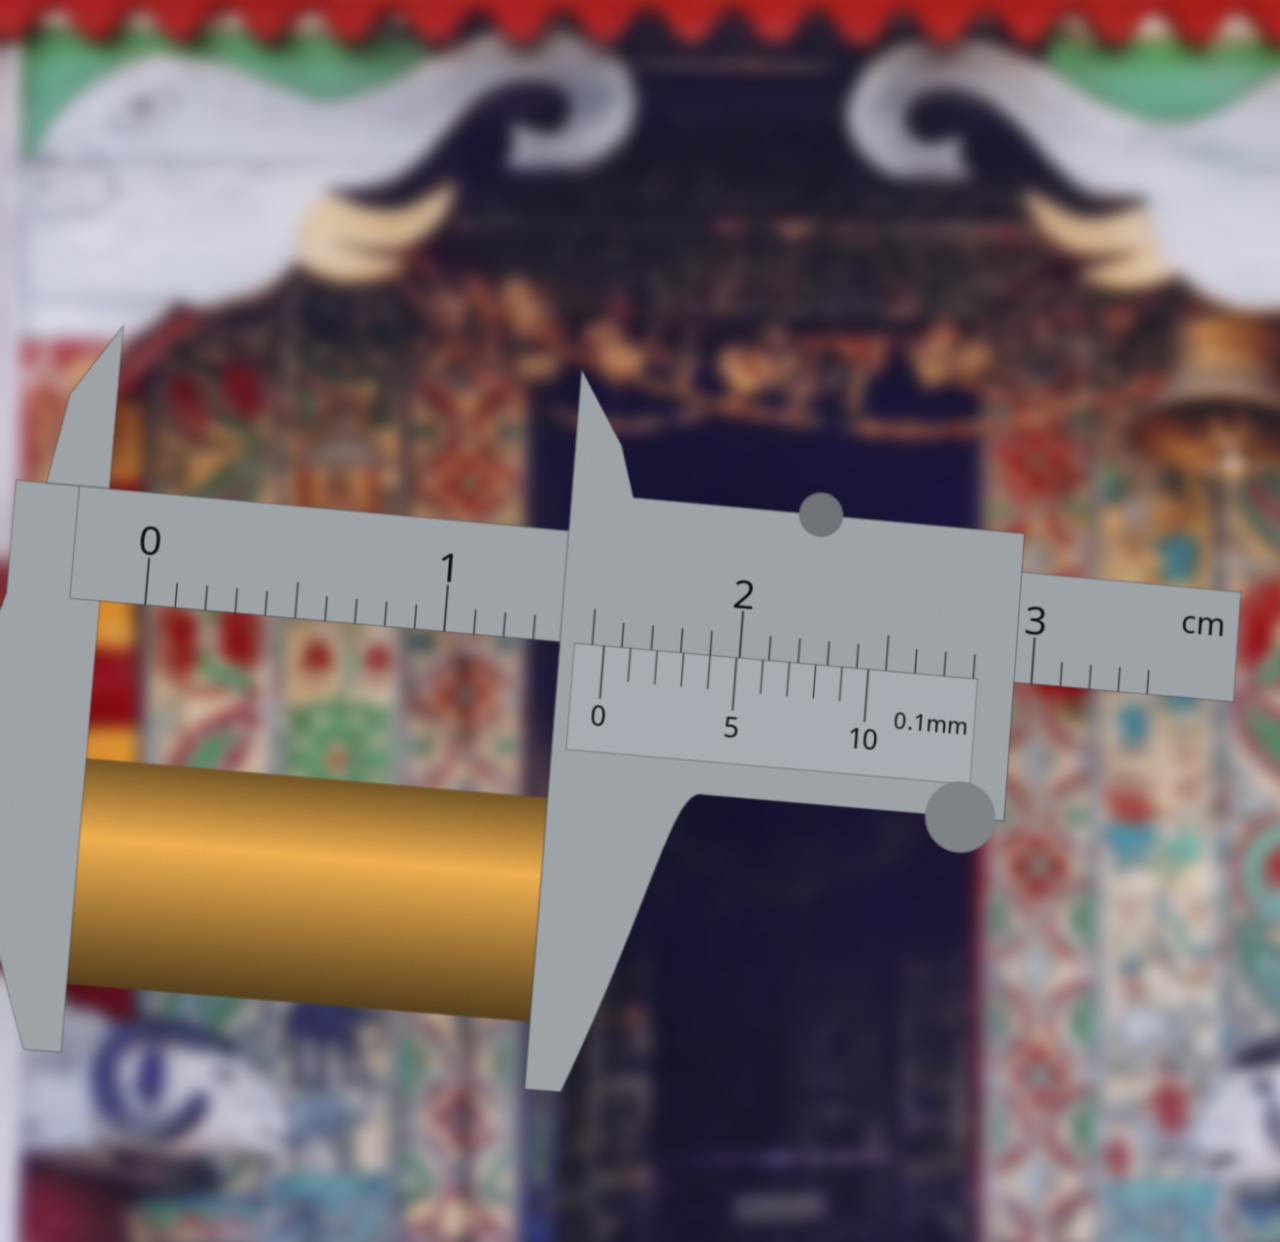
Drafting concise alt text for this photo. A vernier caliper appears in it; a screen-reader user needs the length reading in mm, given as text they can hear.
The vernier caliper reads 15.4 mm
